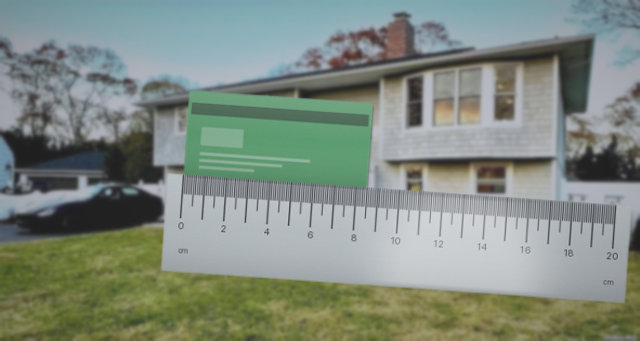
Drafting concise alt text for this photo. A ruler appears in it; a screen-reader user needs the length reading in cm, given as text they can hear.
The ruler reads 8.5 cm
